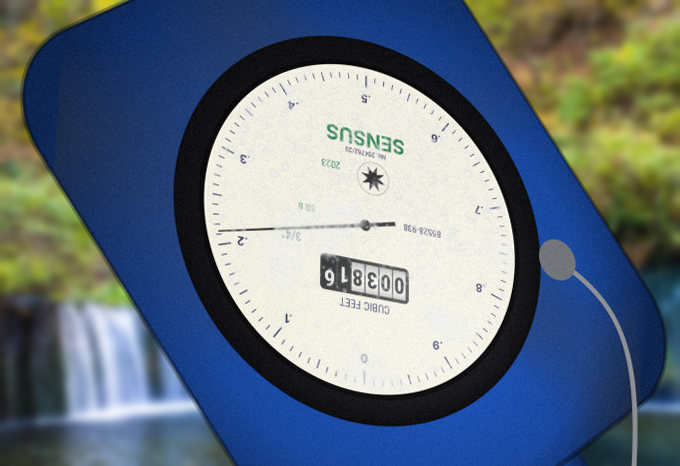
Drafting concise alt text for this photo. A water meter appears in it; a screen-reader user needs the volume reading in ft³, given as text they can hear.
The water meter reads 3816.21 ft³
